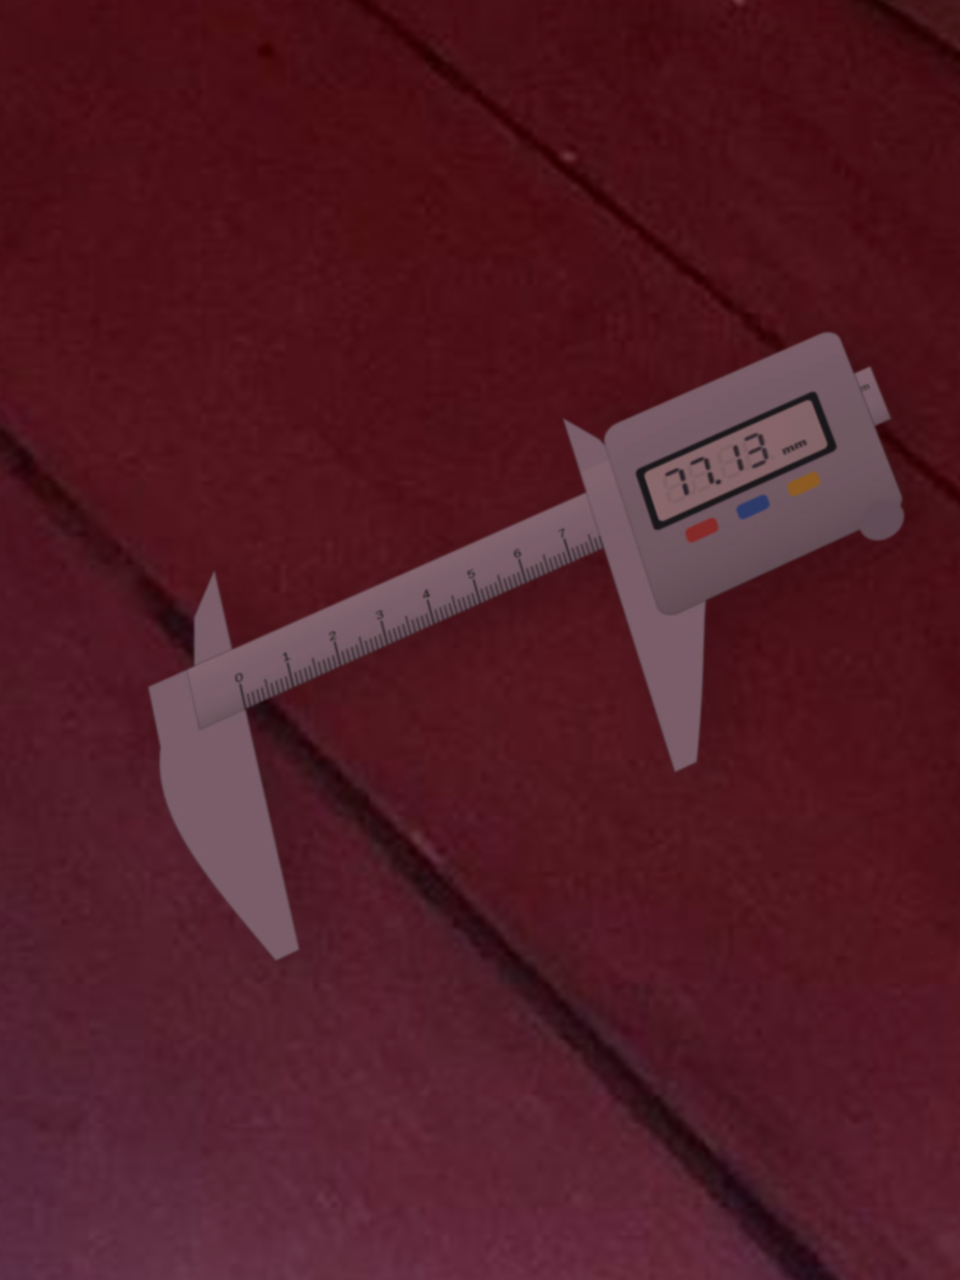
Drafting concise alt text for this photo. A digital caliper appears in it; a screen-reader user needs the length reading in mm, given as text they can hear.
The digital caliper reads 77.13 mm
